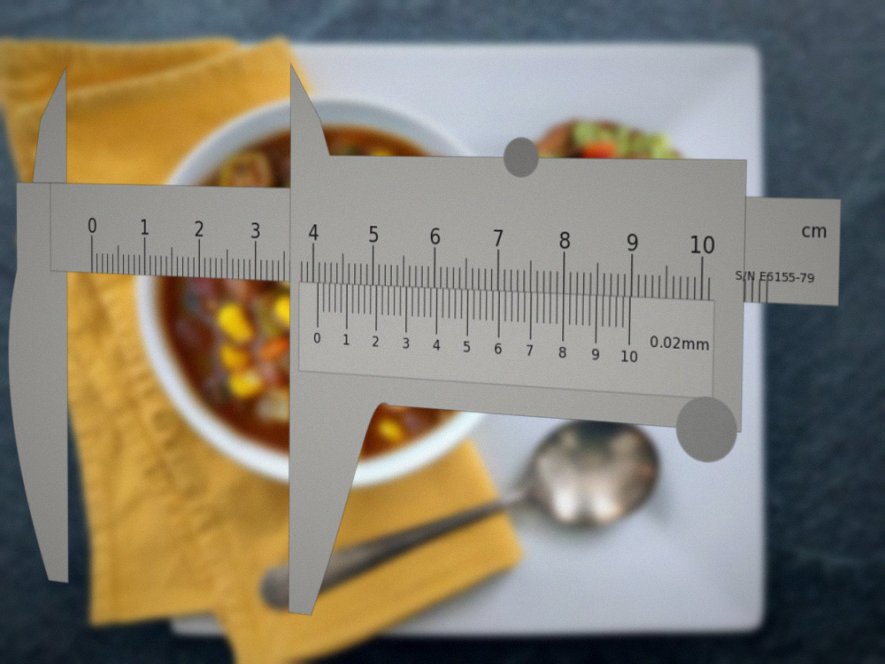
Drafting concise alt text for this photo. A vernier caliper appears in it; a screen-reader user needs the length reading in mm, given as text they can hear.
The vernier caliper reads 40.8 mm
